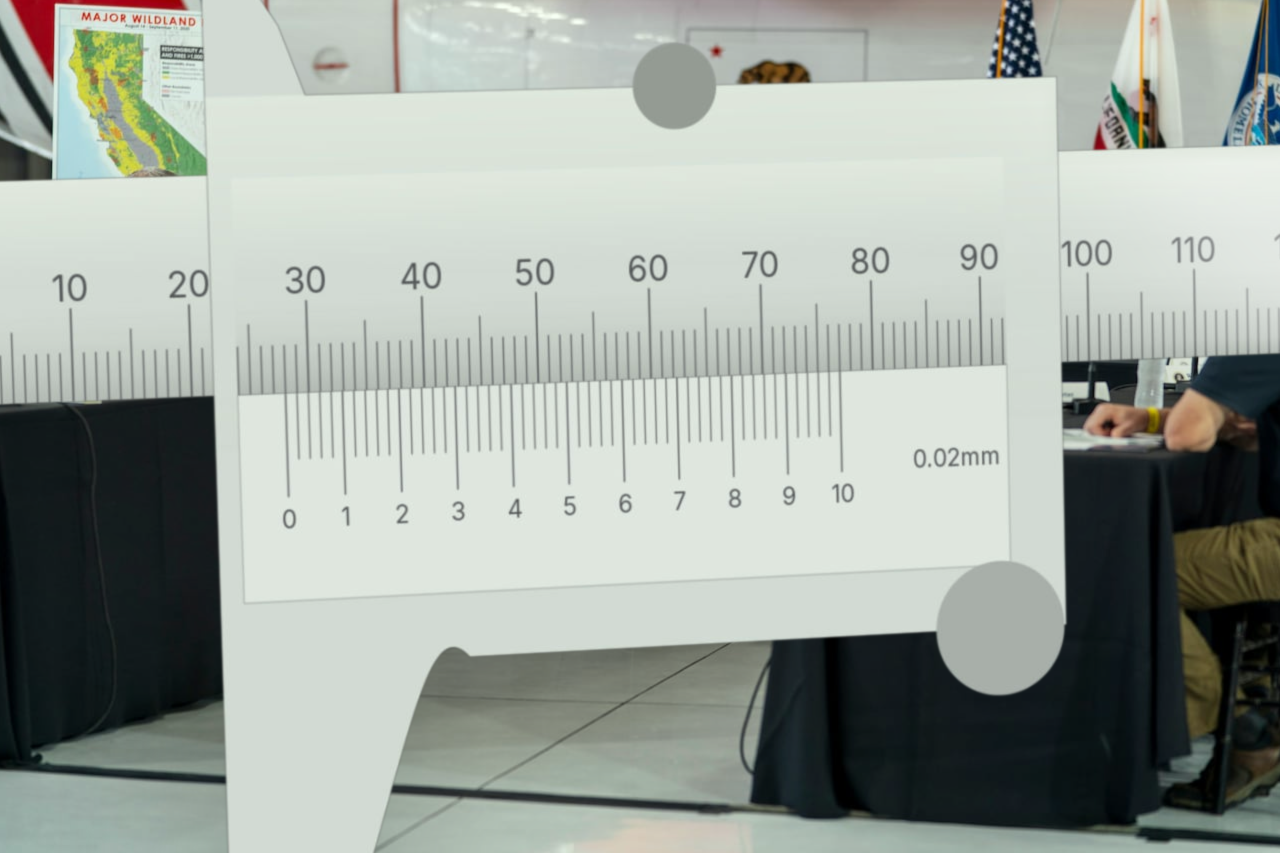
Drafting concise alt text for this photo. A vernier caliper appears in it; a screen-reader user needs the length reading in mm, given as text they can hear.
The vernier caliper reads 28.0 mm
